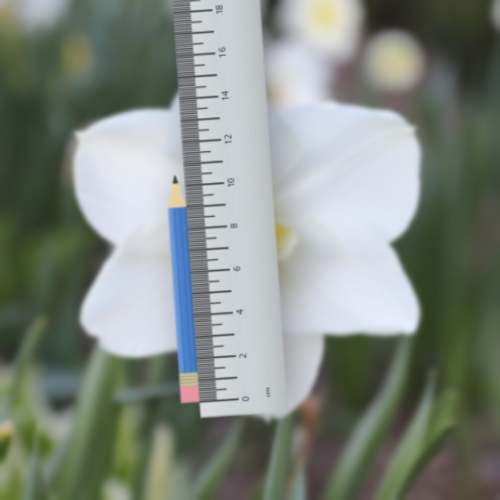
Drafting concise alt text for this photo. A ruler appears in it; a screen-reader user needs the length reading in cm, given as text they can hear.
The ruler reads 10.5 cm
